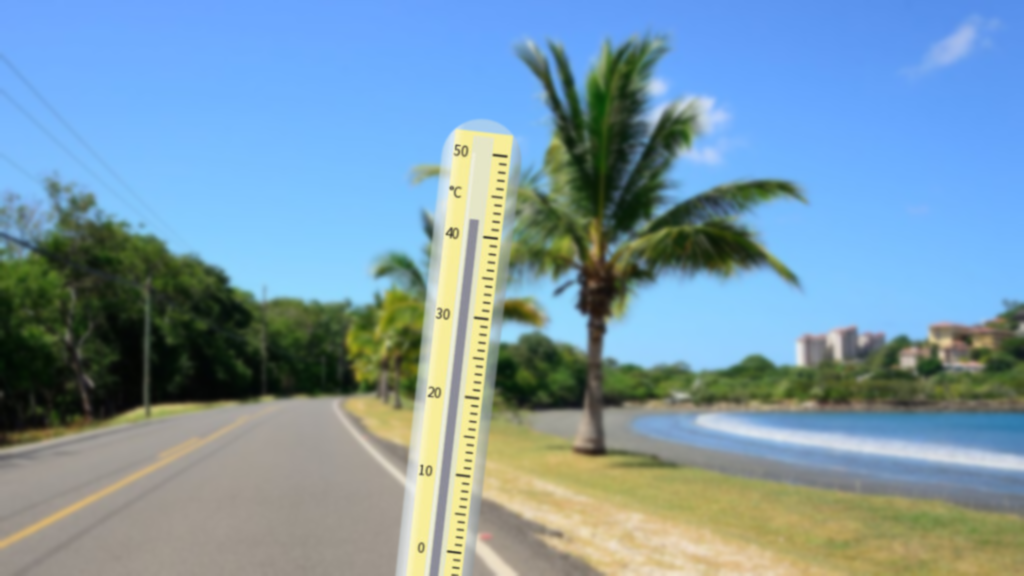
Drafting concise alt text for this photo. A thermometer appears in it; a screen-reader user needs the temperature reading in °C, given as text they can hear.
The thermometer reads 42 °C
